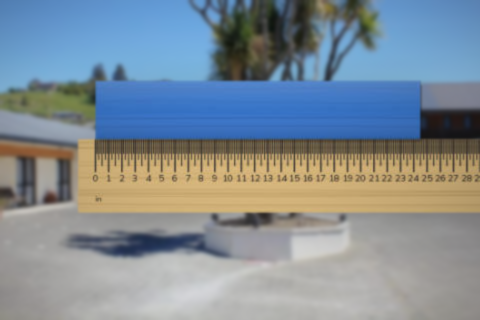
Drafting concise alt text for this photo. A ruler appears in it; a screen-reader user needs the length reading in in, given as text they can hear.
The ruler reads 24.5 in
